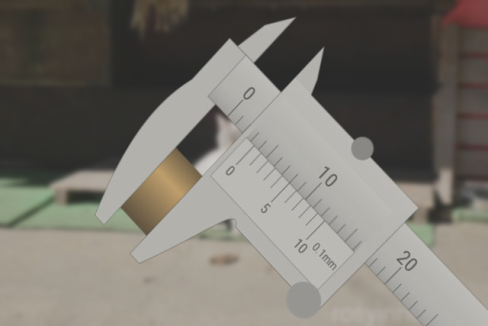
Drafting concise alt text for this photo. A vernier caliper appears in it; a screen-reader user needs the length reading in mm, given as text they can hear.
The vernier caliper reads 3.5 mm
